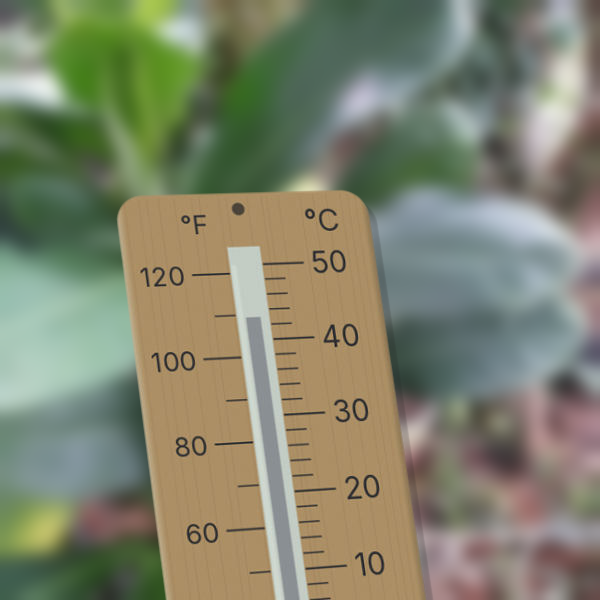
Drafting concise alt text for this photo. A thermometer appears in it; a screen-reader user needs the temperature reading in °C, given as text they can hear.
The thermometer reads 43 °C
